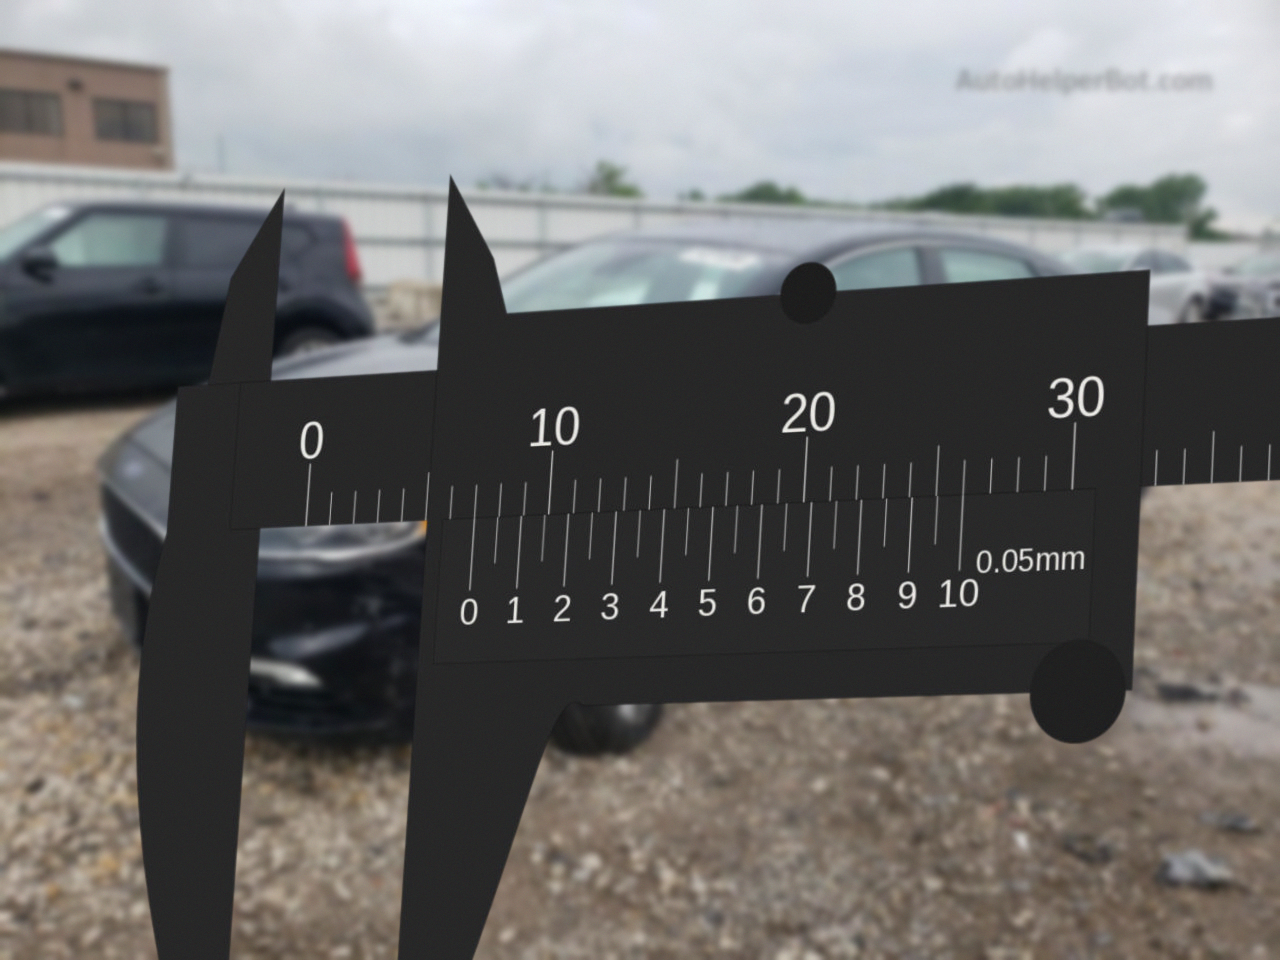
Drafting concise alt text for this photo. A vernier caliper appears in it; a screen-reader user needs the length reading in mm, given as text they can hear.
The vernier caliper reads 7.0 mm
